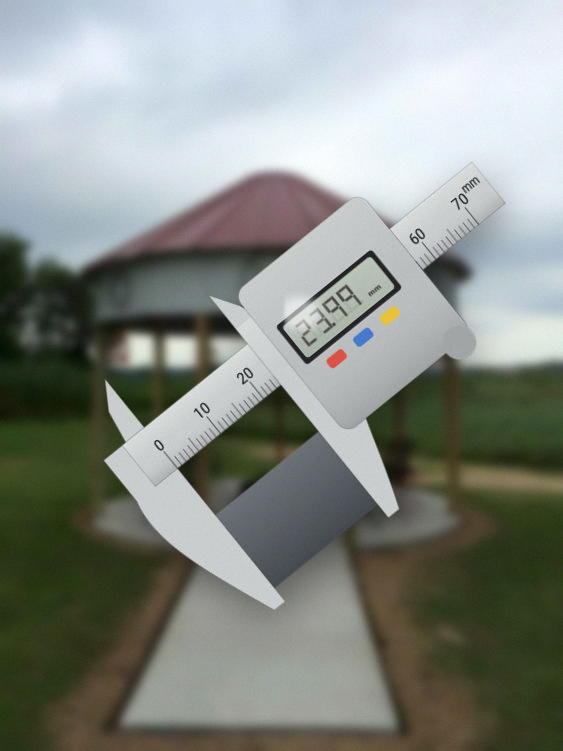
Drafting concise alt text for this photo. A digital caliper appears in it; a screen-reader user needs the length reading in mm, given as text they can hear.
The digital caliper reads 23.99 mm
